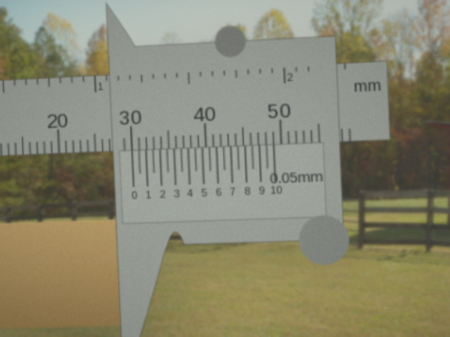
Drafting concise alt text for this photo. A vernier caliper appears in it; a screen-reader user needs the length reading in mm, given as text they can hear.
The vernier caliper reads 30.0 mm
